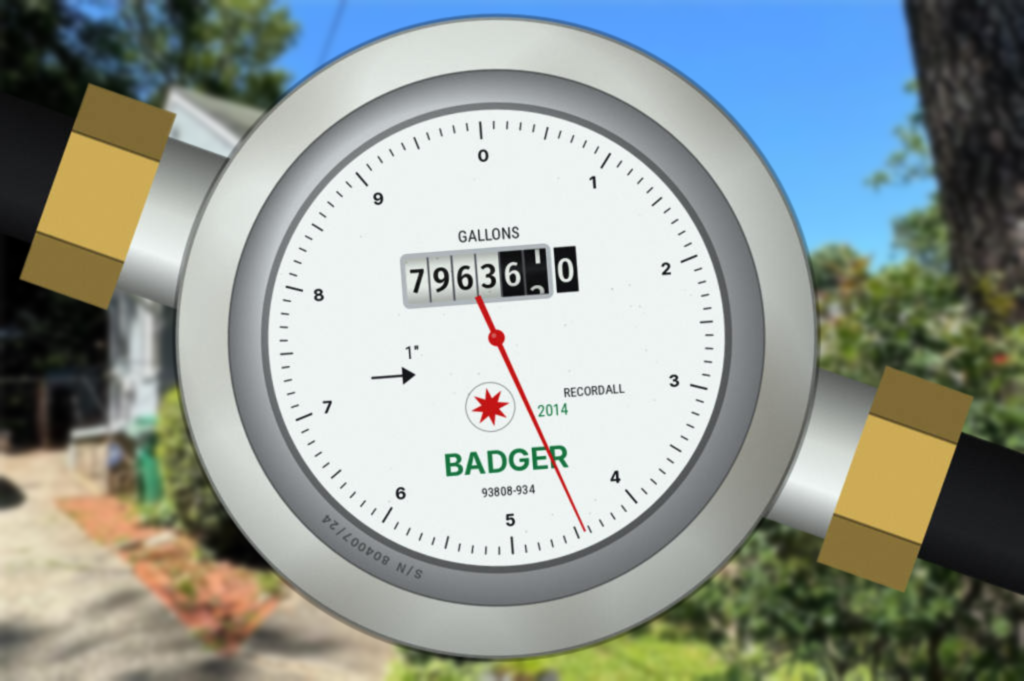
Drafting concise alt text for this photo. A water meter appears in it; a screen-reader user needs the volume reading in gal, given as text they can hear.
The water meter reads 7963614.4 gal
